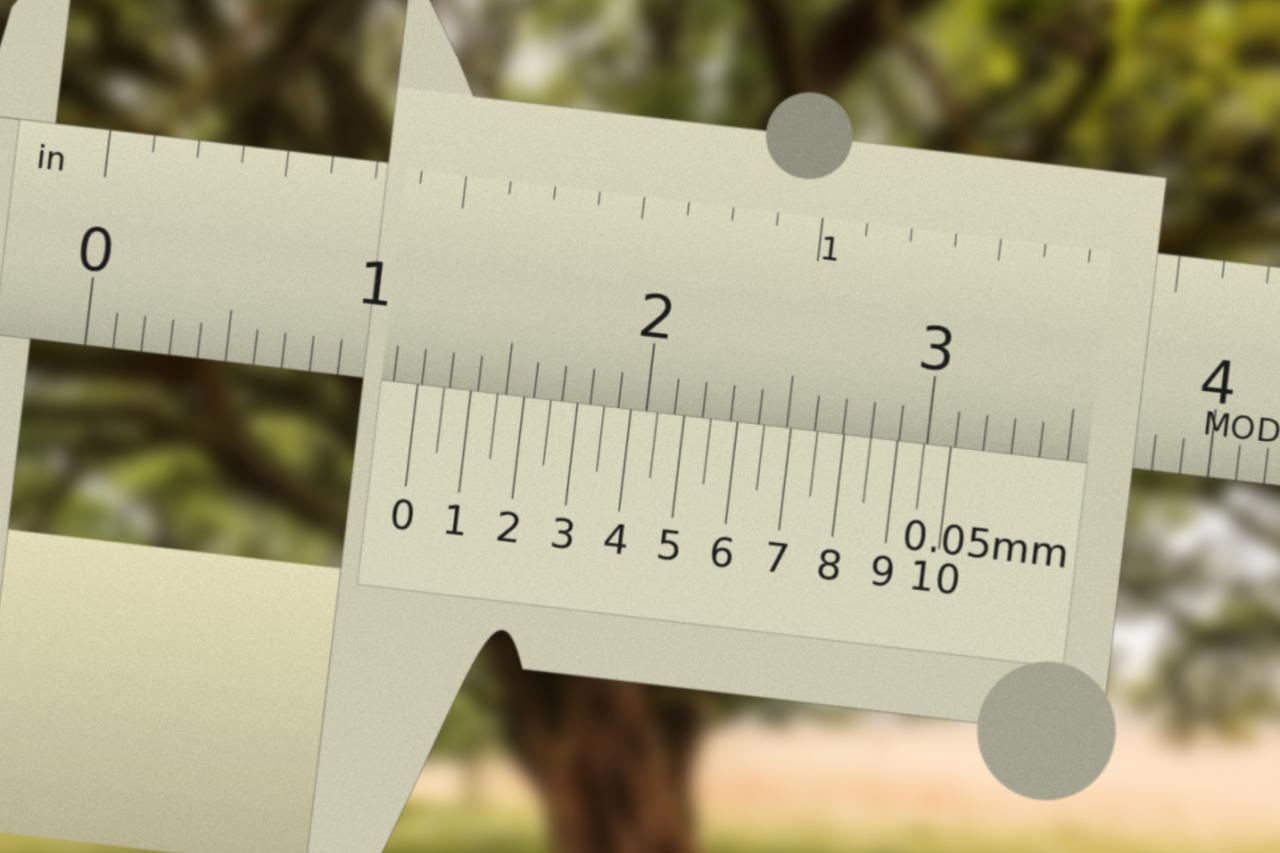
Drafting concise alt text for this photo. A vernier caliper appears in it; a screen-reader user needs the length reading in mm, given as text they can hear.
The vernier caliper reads 11.85 mm
